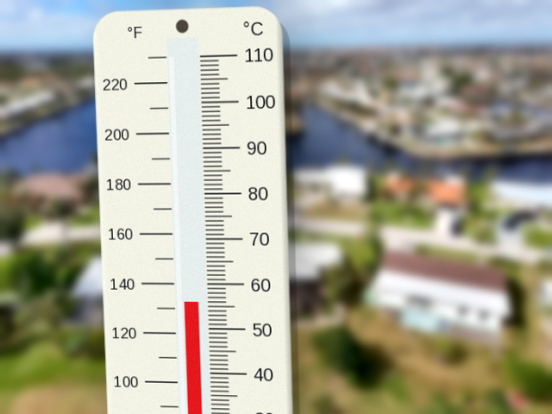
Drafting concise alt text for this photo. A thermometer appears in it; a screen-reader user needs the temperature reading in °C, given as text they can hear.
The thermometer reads 56 °C
